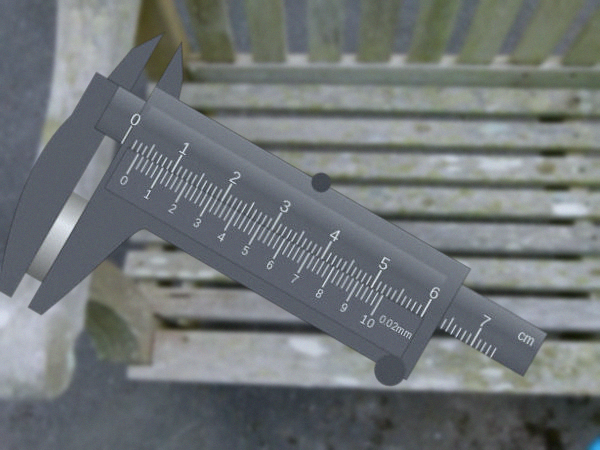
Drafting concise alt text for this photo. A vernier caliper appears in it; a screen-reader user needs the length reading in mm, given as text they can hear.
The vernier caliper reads 3.4 mm
